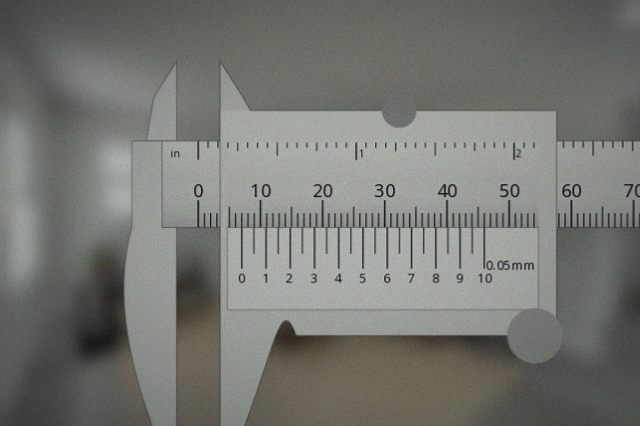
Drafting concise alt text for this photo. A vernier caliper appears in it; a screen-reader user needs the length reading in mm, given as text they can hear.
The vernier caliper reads 7.0 mm
